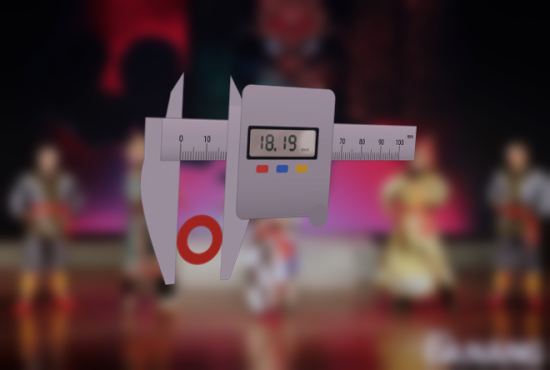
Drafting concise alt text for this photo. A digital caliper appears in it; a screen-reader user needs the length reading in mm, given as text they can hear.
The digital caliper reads 18.19 mm
